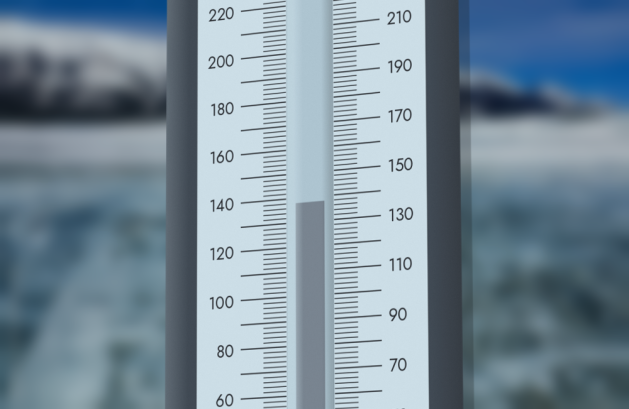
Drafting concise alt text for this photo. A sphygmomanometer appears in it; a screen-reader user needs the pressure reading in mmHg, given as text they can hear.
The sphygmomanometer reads 138 mmHg
